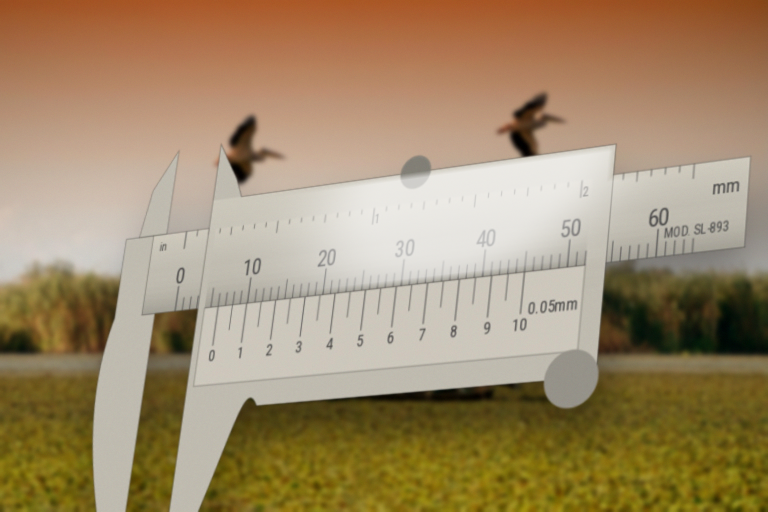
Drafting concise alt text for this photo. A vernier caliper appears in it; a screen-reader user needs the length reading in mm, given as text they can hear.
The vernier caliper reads 6.0 mm
